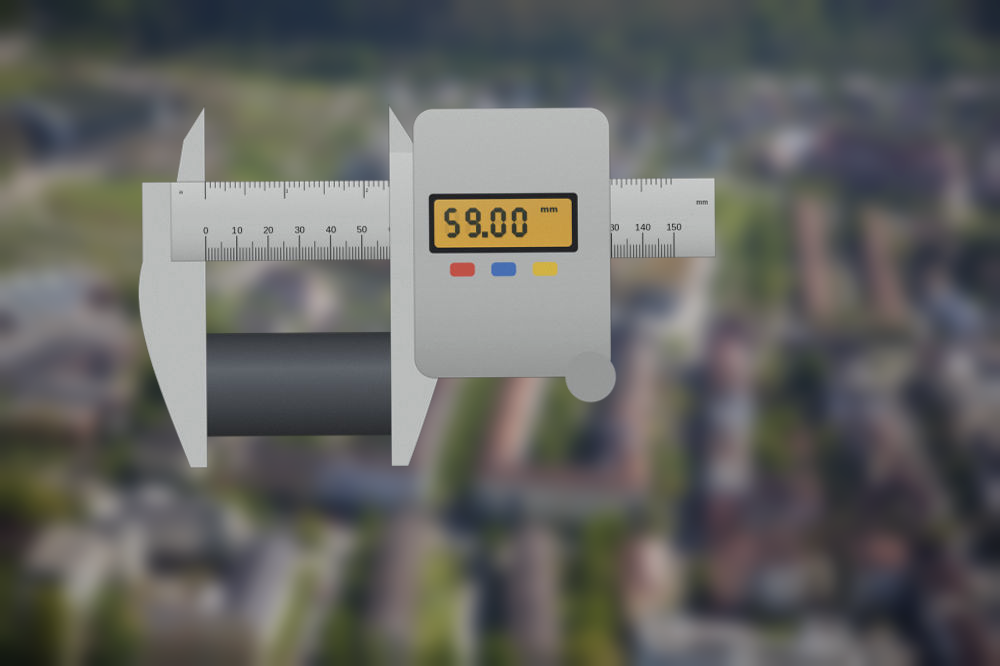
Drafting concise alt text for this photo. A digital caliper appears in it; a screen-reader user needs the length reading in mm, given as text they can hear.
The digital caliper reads 59.00 mm
